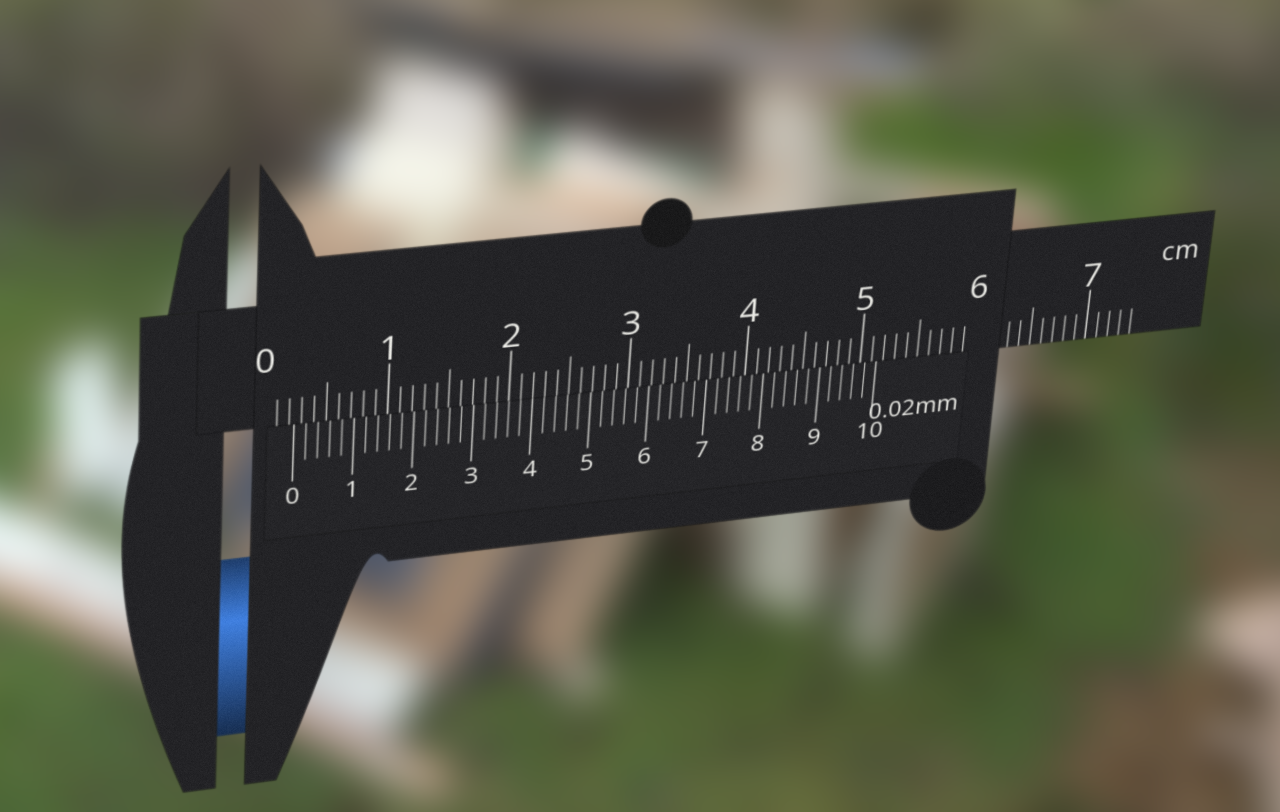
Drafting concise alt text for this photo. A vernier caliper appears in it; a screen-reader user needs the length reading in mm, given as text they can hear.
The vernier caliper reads 2.4 mm
